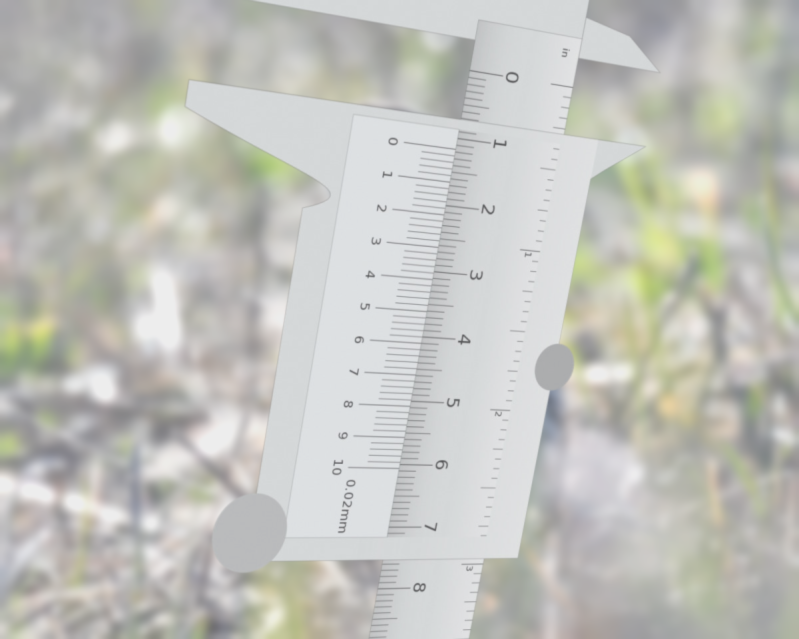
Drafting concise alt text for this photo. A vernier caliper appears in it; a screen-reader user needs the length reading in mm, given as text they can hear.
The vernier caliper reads 11.6 mm
